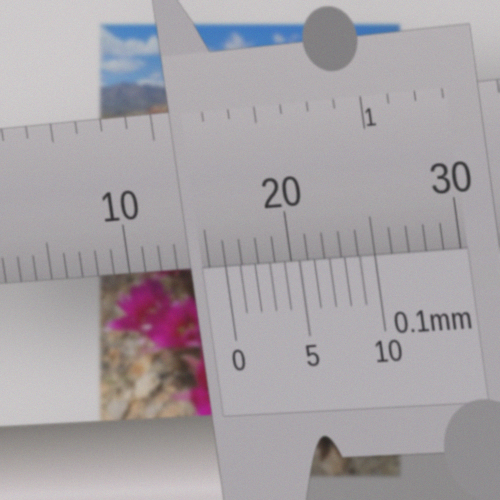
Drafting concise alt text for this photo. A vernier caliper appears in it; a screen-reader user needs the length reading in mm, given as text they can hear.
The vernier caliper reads 16.0 mm
